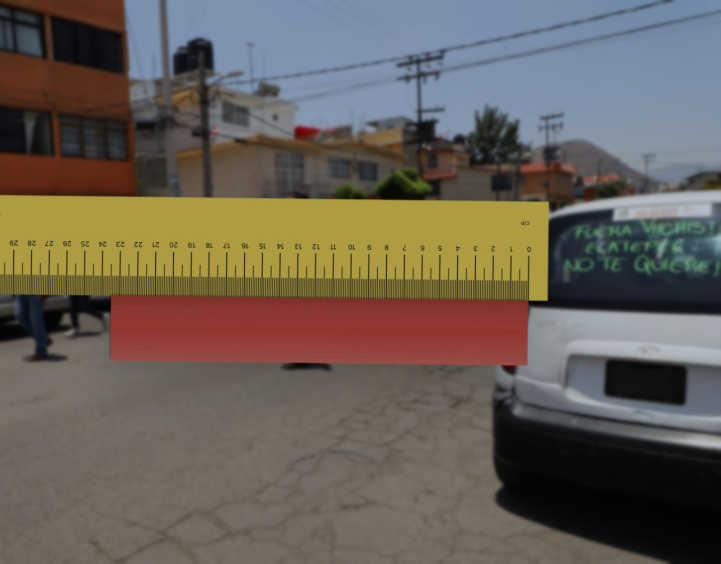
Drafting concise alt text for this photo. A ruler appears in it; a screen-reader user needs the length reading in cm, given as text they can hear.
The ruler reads 23.5 cm
